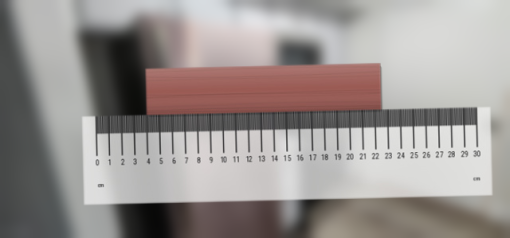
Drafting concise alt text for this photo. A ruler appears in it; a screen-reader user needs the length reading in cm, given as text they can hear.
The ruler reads 18.5 cm
